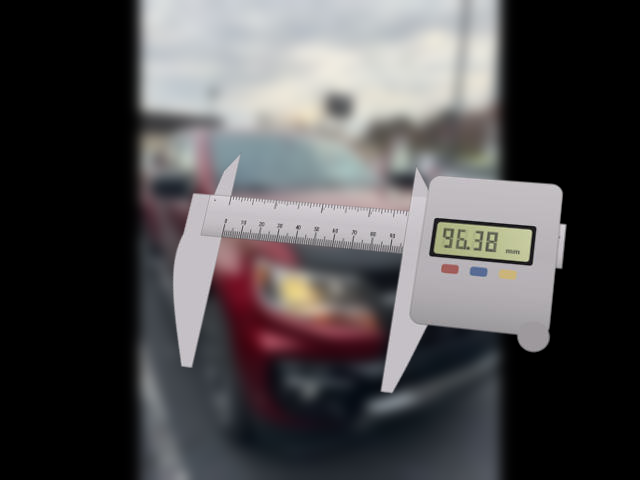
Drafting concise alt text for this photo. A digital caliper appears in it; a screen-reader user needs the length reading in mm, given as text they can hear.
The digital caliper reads 96.38 mm
